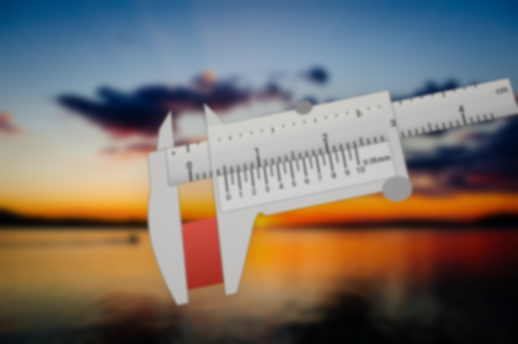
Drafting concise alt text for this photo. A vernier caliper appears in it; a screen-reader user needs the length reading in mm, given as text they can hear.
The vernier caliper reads 5.0 mm
